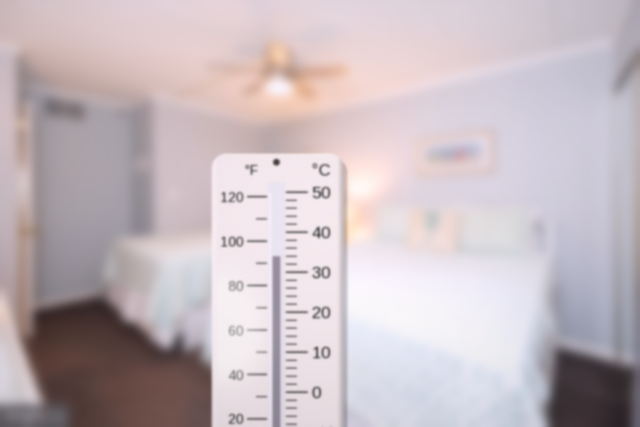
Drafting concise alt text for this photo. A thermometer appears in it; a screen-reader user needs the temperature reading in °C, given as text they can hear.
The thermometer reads 34 °C
